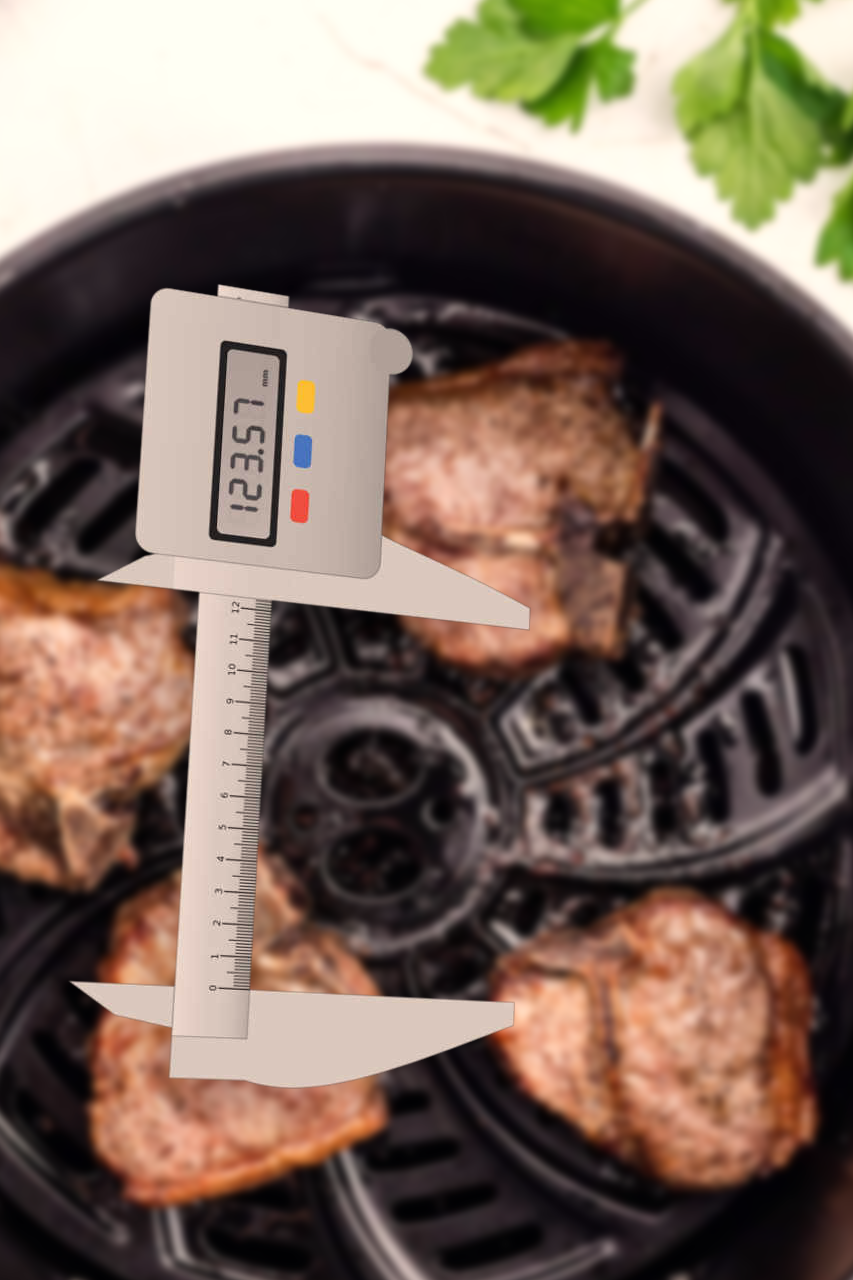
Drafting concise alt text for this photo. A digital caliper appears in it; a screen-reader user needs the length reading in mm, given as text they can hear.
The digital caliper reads 123.57 mm
